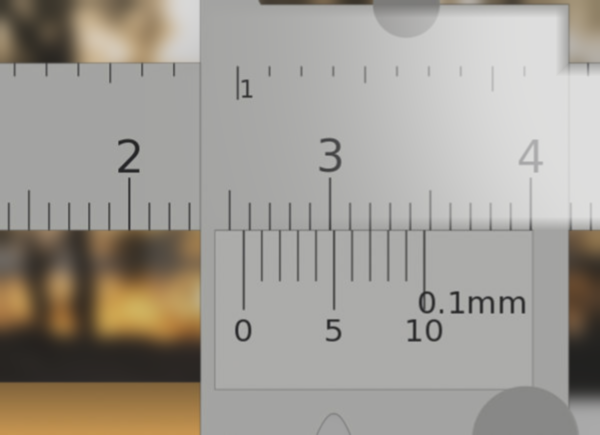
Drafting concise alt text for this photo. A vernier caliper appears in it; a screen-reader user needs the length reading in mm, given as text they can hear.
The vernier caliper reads 25.7 mm
